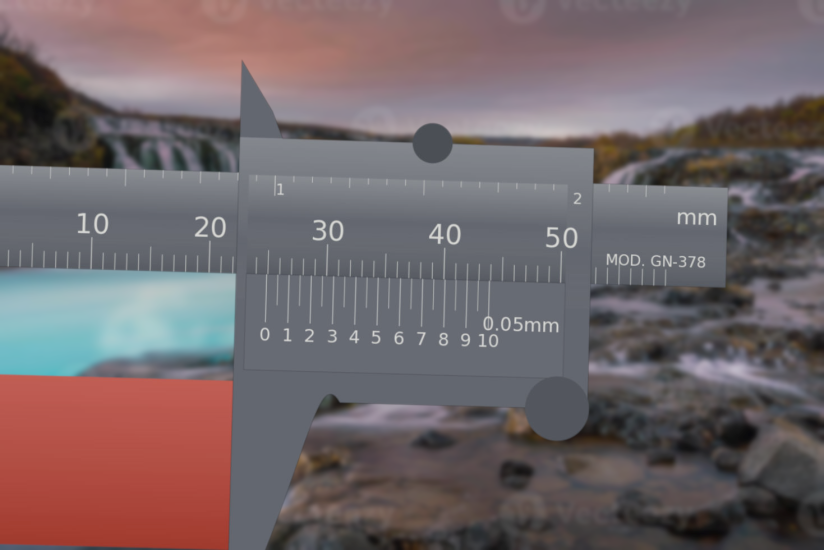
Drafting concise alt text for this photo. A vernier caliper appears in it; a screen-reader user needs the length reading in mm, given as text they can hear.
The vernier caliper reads 24.9 mm
